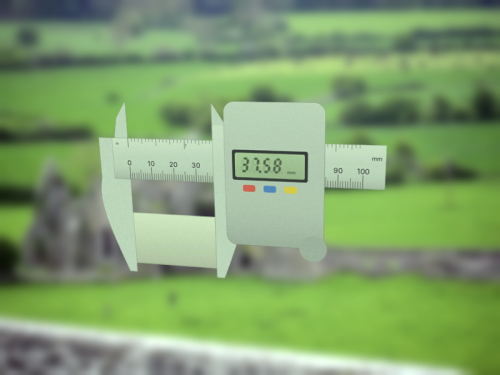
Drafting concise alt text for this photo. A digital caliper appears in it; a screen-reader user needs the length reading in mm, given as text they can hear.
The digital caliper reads 37.58 mm
